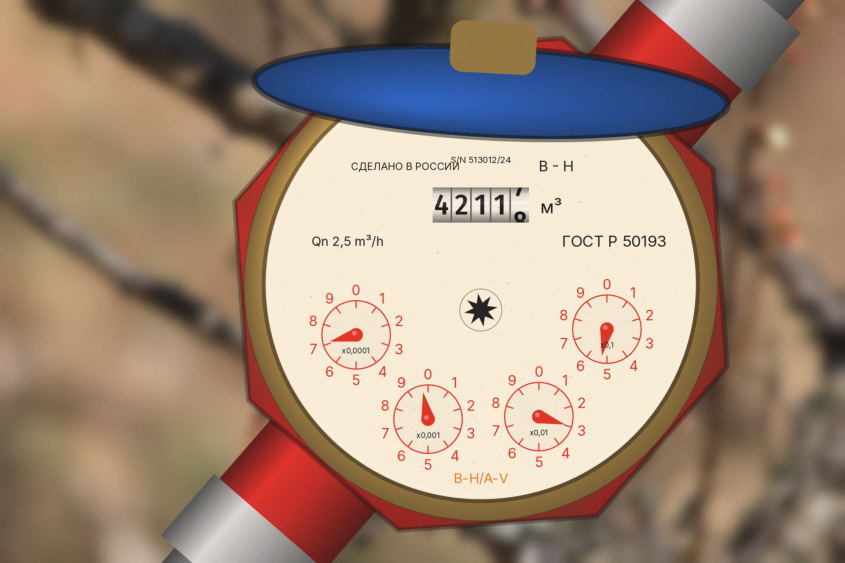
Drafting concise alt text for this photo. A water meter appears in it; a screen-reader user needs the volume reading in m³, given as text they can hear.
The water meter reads 42117.5297 m³
